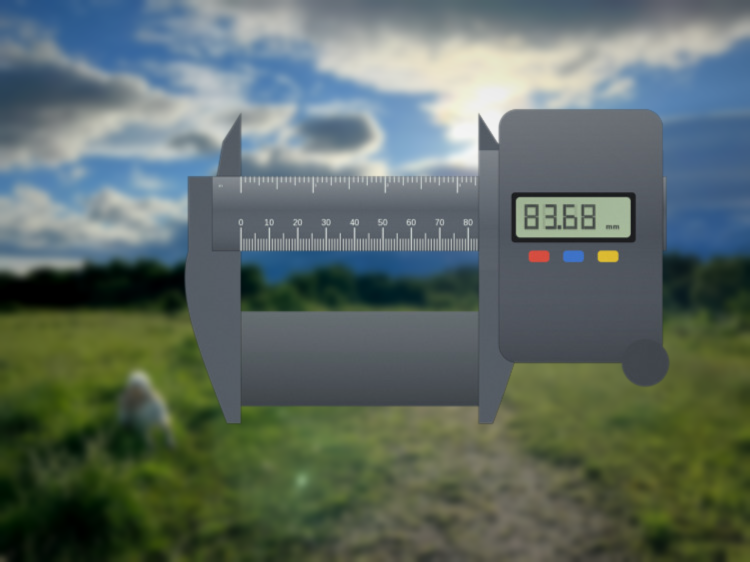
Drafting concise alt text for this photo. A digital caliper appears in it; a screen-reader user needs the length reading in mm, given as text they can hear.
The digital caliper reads 83.68 mm
